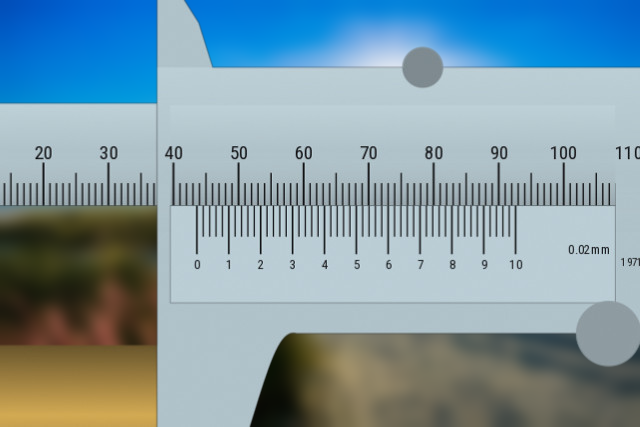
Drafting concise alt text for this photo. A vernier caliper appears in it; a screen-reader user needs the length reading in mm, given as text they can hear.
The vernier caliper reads 43.6 mm
